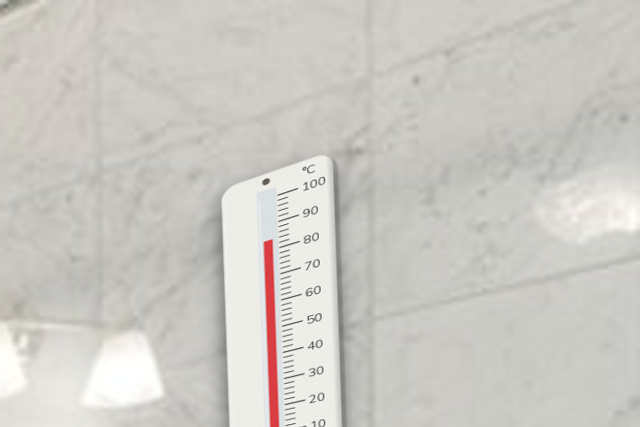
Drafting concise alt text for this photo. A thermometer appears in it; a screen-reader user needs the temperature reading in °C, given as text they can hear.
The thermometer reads 84 °C
